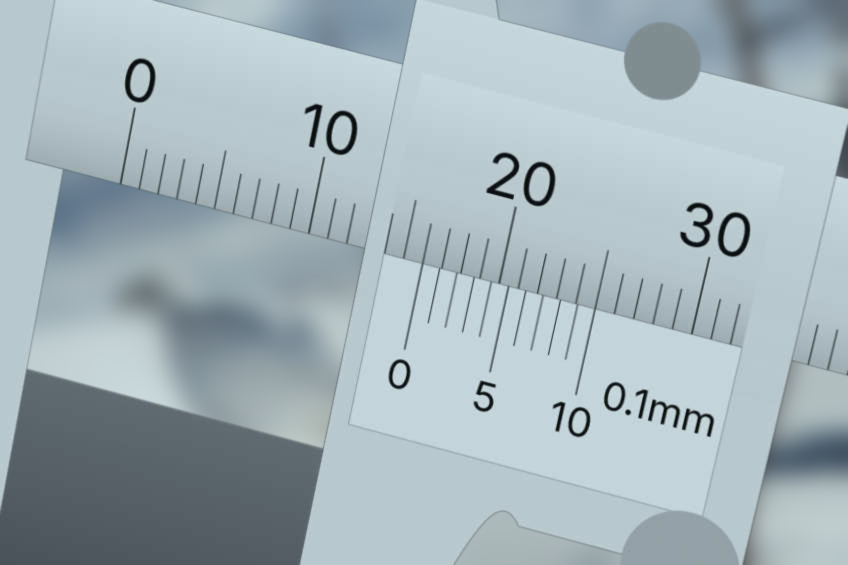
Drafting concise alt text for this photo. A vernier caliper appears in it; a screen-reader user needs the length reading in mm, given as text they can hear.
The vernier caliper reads 16.0 mm
